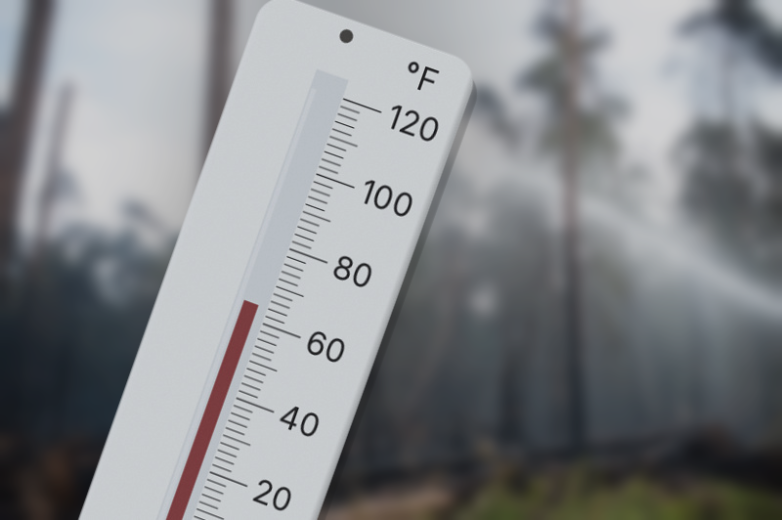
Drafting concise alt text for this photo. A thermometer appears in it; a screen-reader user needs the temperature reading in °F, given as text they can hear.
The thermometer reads 64 °F
